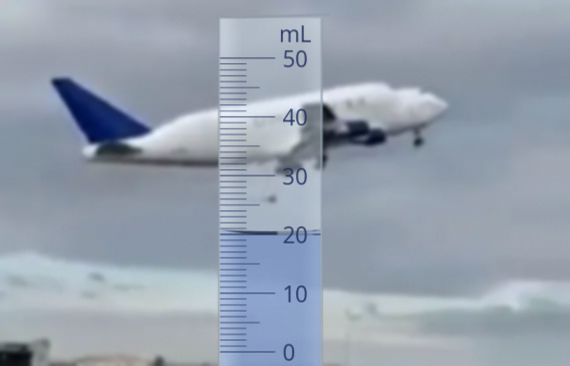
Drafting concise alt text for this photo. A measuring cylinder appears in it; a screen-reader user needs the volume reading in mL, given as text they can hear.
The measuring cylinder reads 20 mL
